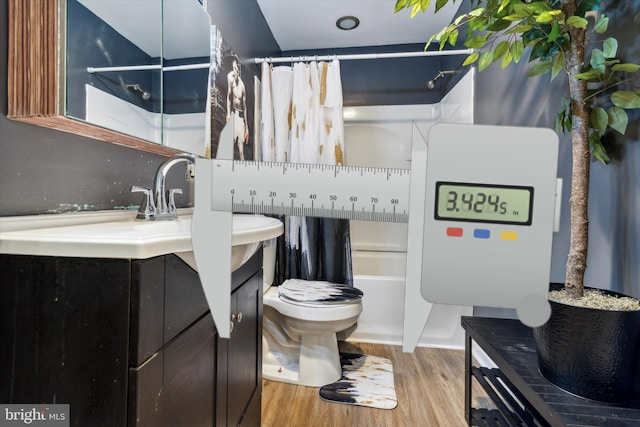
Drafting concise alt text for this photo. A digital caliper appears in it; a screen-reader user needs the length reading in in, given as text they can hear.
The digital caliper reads 3.4245 in
